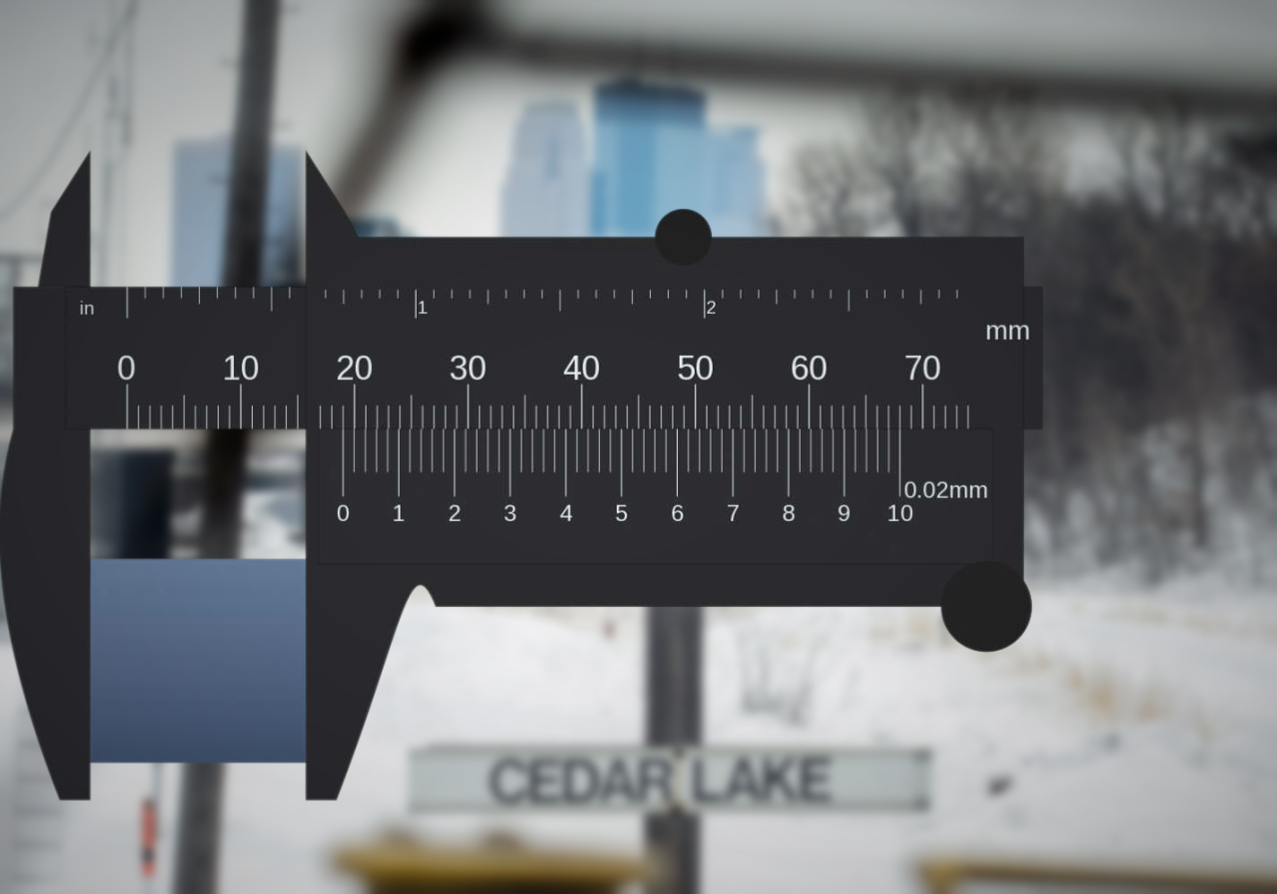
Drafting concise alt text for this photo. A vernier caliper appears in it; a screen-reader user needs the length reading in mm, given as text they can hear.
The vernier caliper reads 19.0 mm
